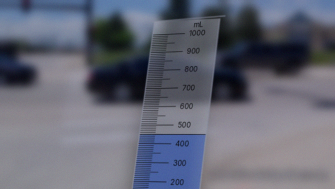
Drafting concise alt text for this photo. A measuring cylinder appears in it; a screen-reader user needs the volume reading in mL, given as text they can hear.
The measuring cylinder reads 450 mL
